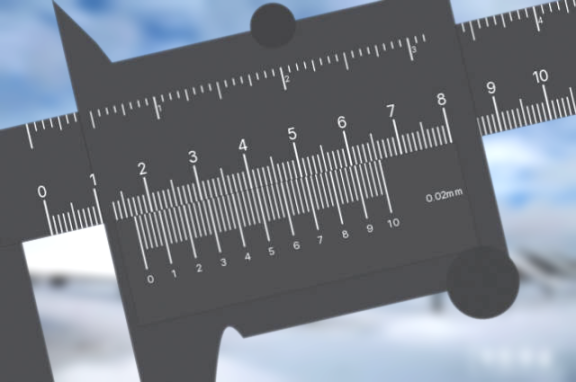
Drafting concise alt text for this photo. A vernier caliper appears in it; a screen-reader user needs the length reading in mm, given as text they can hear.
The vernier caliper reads 16.5 mm
